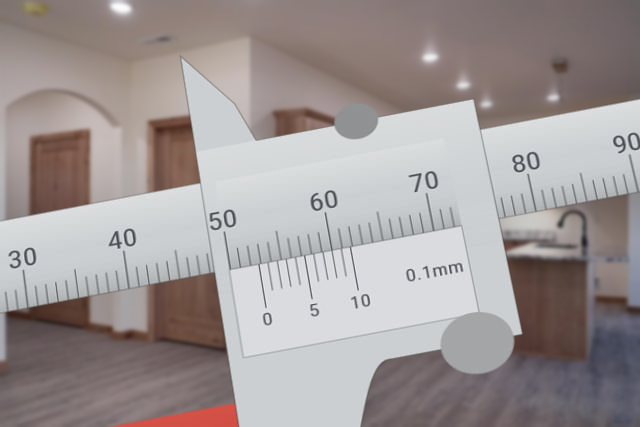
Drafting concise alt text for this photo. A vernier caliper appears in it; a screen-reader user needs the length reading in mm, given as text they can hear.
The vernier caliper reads 52.8 mm
